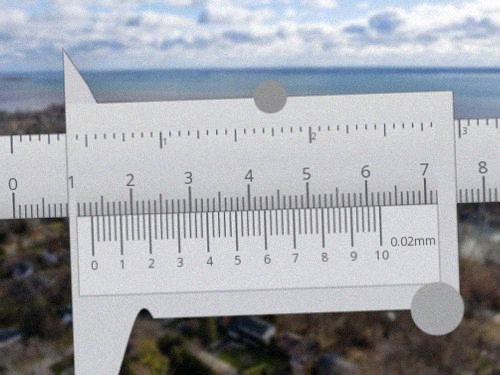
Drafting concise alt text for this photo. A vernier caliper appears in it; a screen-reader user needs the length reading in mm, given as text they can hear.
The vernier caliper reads 13.2 mm
